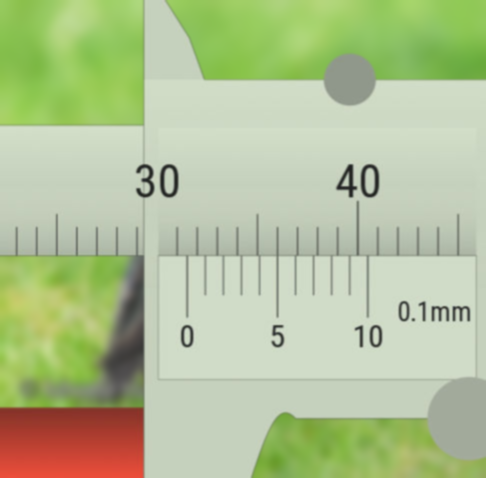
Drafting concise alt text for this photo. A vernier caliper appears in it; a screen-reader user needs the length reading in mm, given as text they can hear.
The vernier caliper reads 31.5 mm
